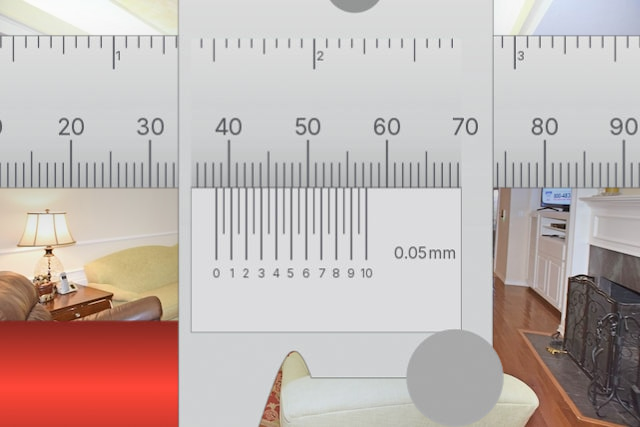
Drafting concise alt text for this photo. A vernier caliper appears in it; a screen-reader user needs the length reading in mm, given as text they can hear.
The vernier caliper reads 38.4 mm
